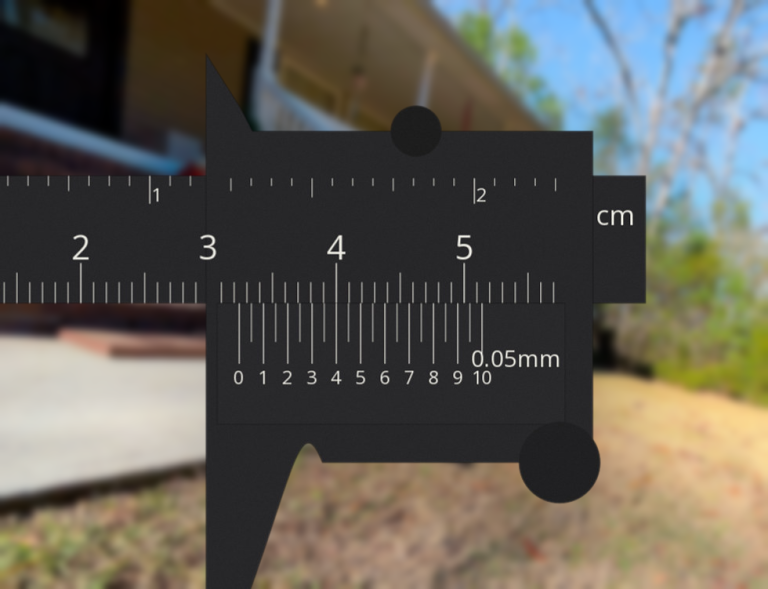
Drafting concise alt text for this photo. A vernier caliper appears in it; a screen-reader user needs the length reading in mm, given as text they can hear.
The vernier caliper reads 32.4 mm
